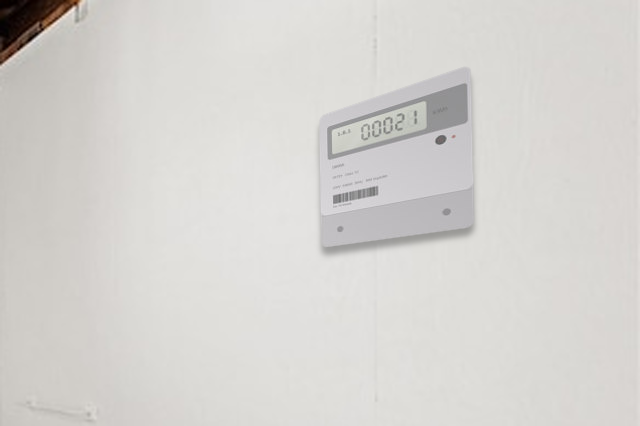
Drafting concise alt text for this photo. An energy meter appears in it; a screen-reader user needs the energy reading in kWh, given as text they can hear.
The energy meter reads 21 kWh
